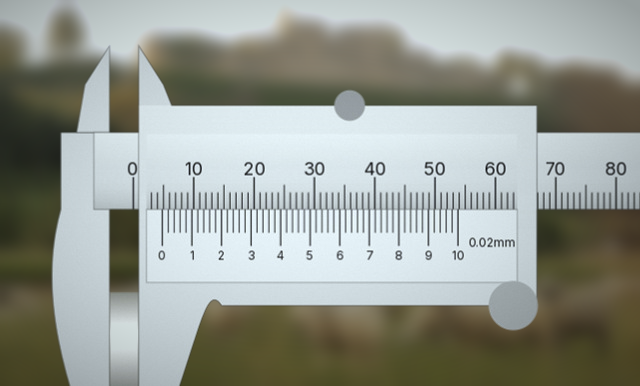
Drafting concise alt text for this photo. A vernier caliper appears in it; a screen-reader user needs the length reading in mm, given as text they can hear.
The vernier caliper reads 4.8 mm
